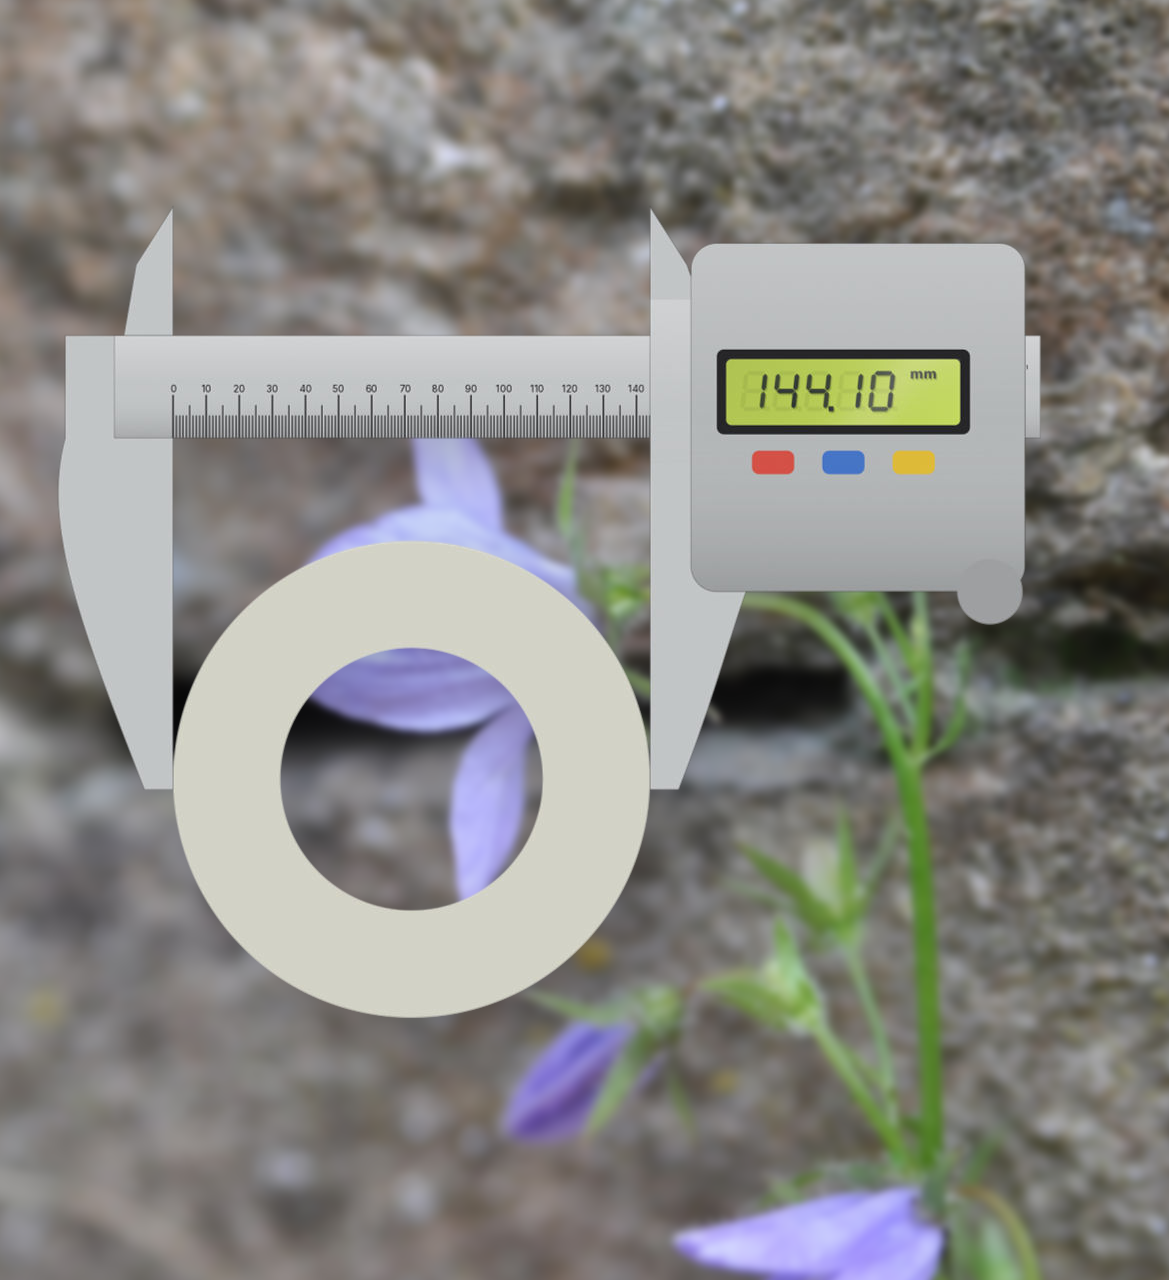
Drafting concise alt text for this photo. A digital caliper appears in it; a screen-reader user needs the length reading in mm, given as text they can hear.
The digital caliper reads 144.10 mm
